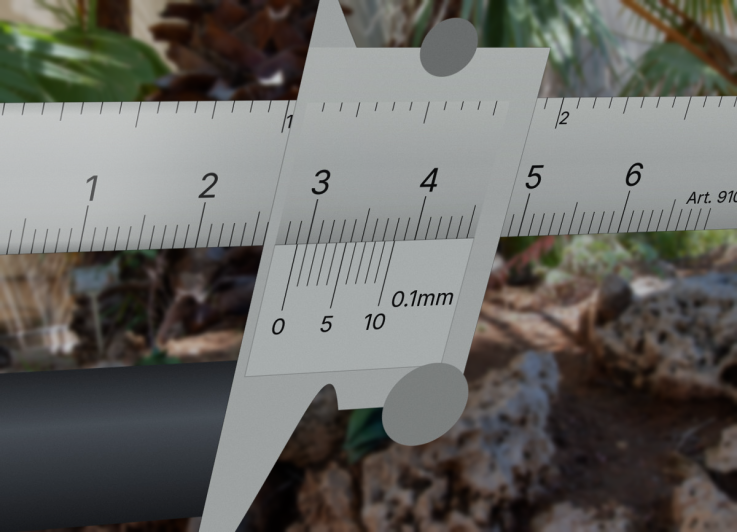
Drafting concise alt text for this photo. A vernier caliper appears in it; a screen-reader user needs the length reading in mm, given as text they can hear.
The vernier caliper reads 29.1 mm
